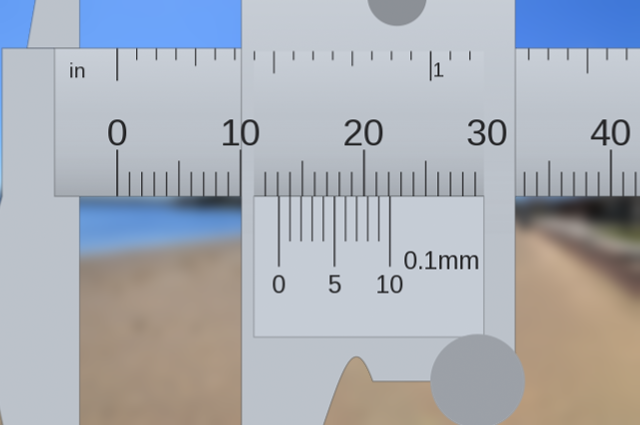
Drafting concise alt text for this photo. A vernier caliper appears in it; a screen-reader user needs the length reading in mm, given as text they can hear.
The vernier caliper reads 13.1 mm
